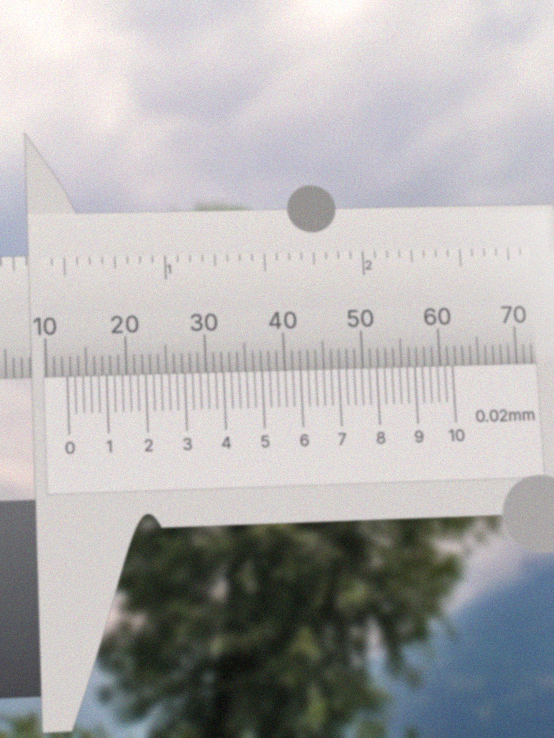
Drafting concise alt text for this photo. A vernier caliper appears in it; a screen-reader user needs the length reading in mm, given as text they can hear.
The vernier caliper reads 12.6 mm
